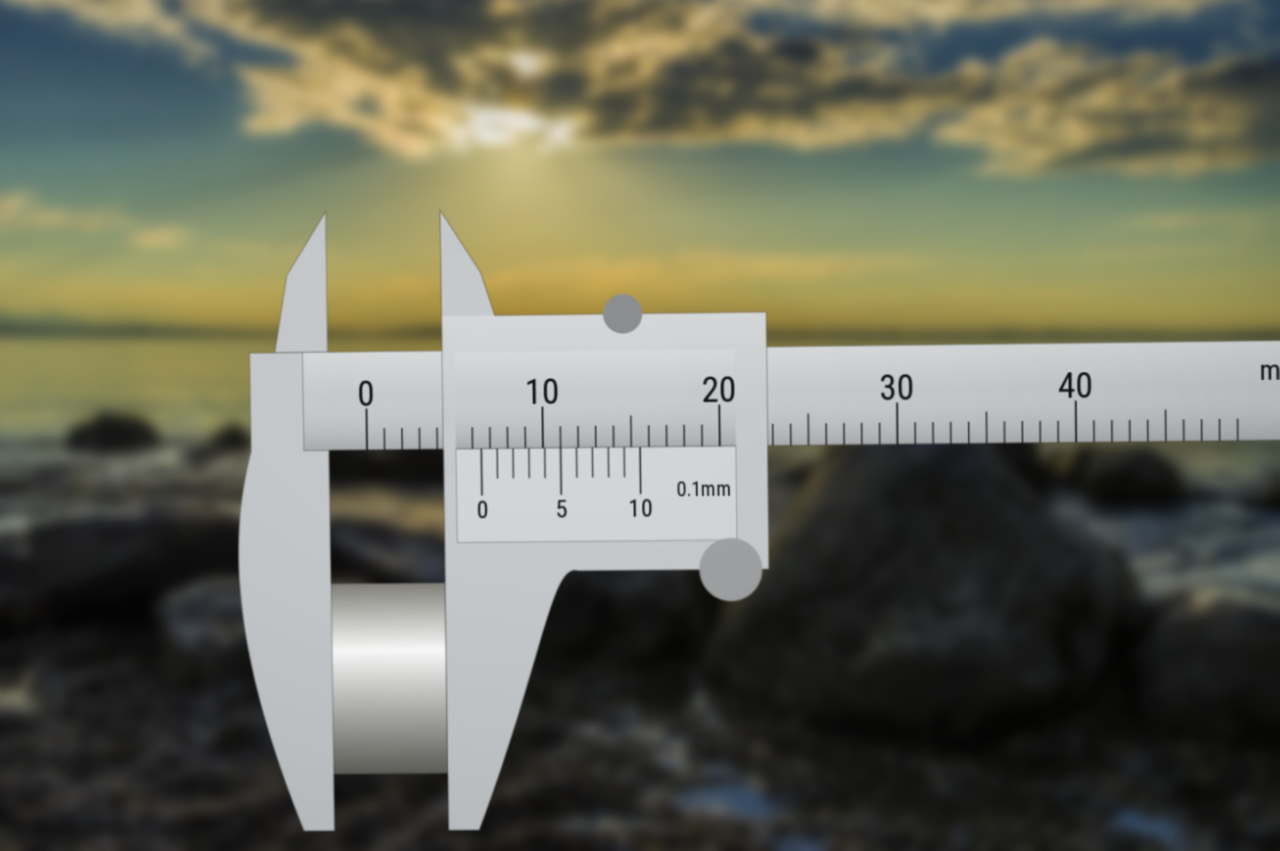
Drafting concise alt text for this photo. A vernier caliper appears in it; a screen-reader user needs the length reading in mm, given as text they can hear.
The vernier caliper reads 6.5 mm
